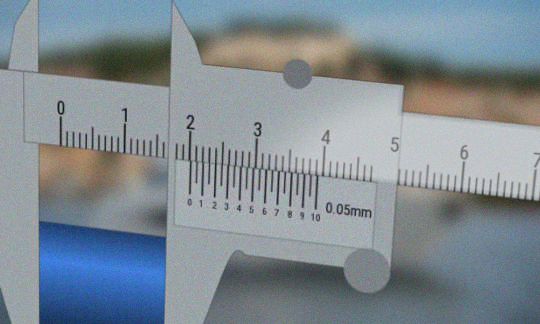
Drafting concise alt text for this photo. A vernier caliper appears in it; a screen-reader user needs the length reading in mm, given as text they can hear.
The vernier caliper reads 20.2 mm
